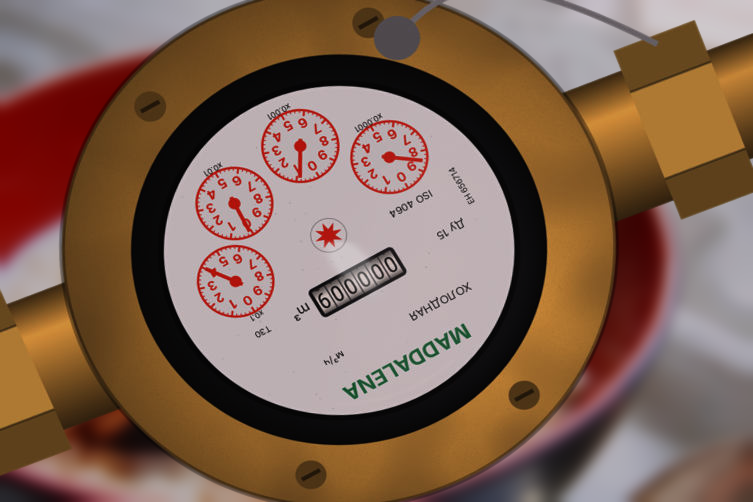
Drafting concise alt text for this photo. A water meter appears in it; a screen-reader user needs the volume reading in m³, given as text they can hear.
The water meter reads 9.4008 m³
